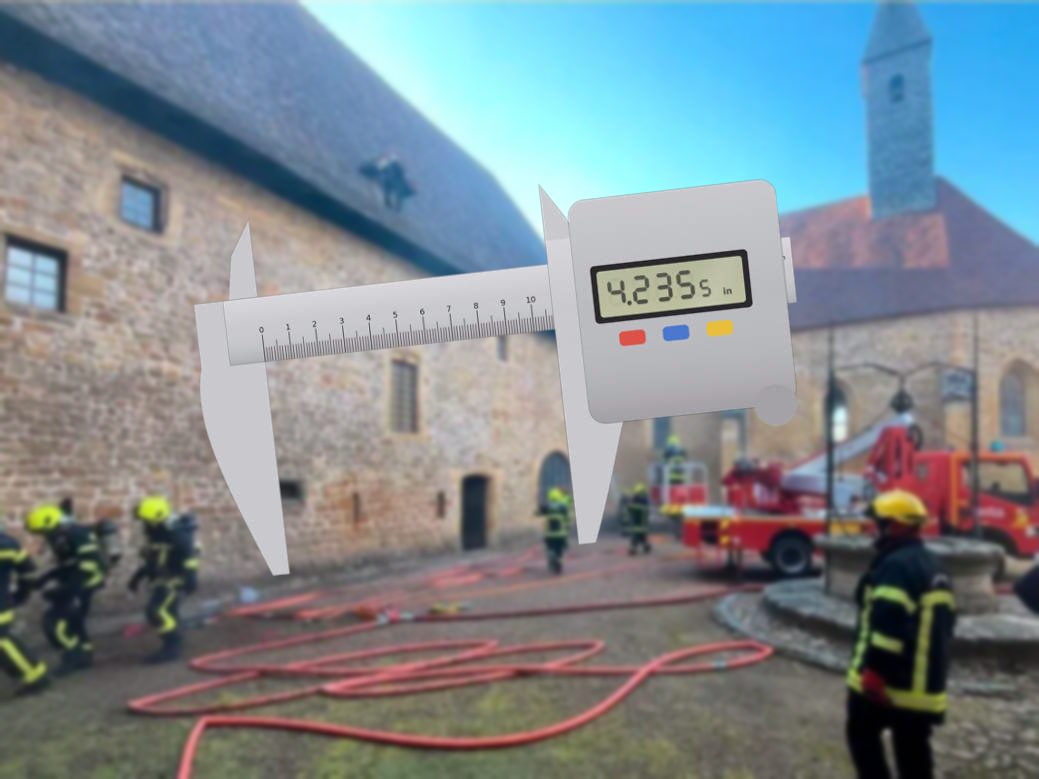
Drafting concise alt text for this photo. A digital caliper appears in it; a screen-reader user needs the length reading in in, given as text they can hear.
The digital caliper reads 4.2355 in
